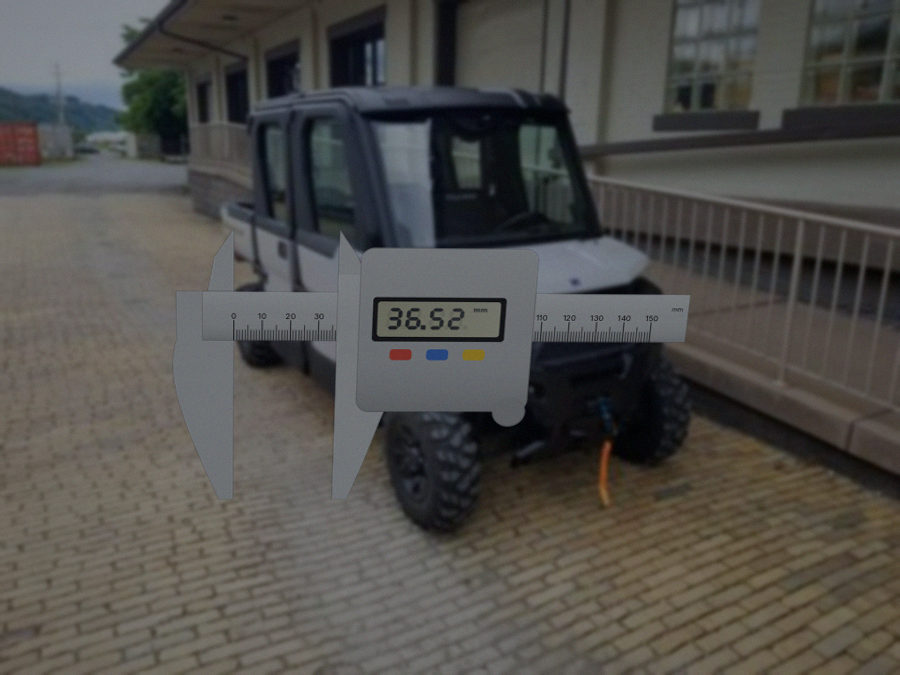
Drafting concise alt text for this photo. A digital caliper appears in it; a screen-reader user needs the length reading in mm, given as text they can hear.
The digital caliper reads 36.52 mm
